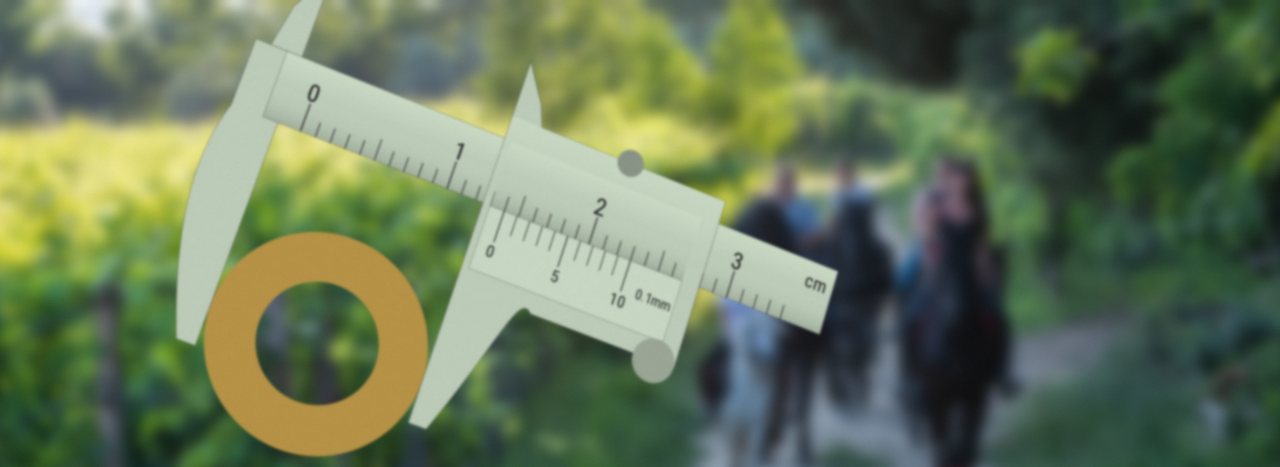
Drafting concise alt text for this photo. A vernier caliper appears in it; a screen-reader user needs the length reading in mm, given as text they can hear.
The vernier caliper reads 14.0 mm
